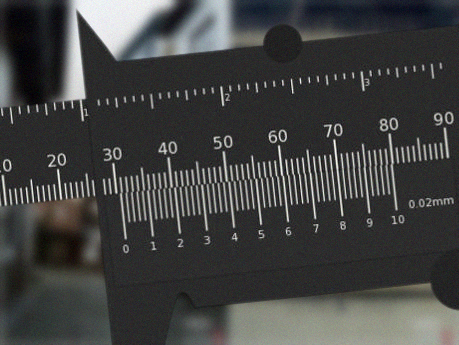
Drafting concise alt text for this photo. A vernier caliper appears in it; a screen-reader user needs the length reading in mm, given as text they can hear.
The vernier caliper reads 30.8 mm
